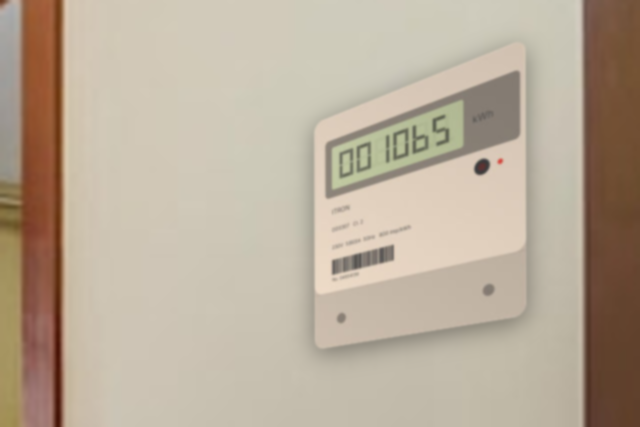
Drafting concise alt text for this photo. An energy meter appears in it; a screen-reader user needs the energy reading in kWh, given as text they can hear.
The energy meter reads 1065 kWh
